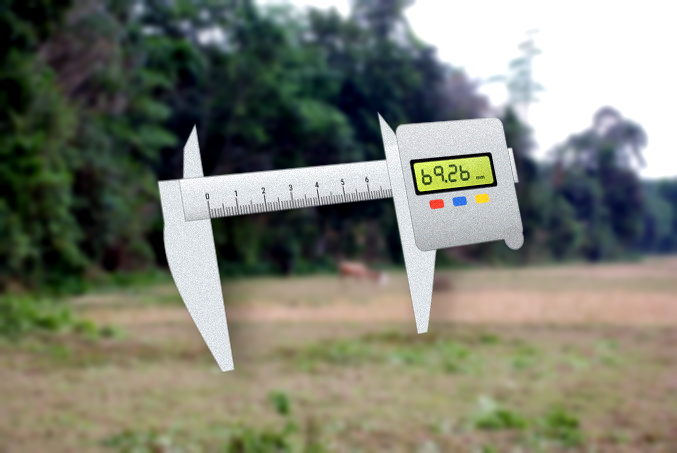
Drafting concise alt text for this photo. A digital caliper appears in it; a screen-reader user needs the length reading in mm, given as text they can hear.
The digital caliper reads 69.26 mm
